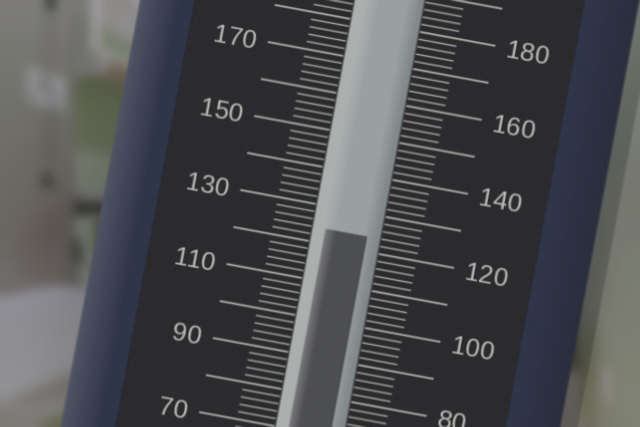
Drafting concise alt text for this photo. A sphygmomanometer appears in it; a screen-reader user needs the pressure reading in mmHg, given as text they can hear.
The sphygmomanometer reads 124 mmHg
